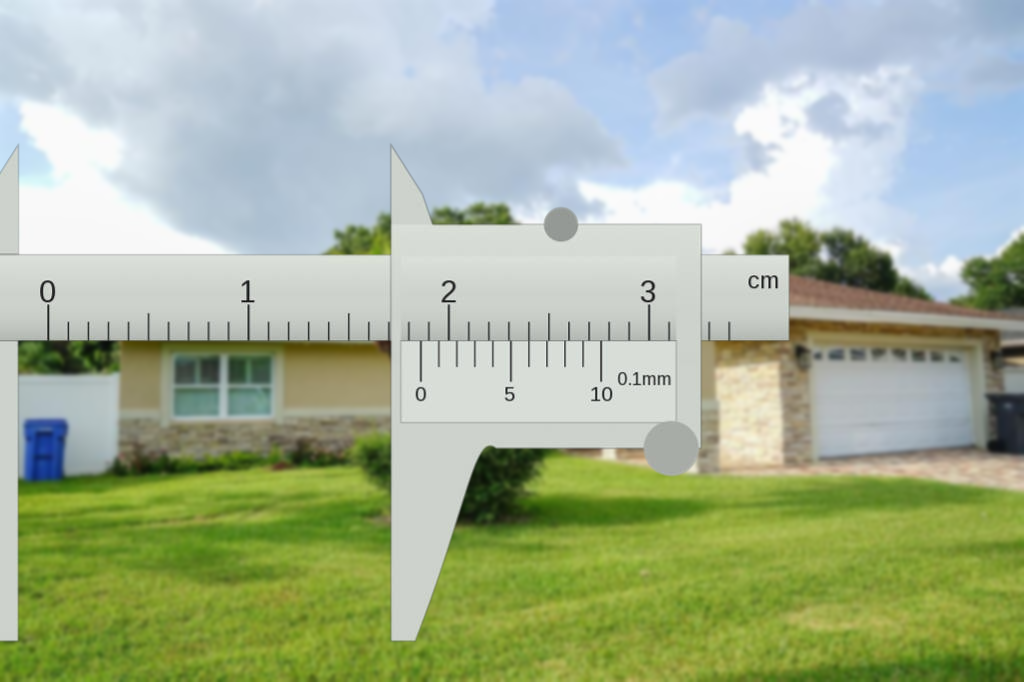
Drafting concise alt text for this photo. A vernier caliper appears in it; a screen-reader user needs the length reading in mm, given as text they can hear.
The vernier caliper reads 18.6 mm
